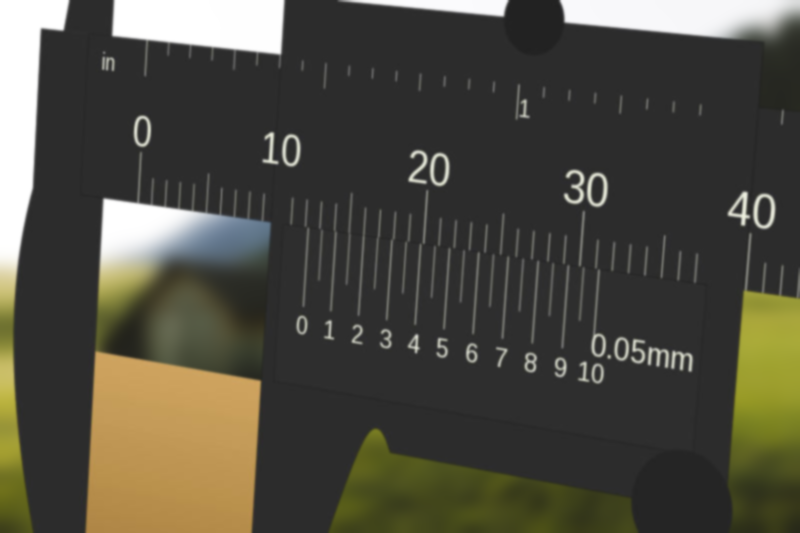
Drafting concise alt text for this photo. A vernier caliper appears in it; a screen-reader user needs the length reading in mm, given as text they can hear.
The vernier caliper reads 12.2 mm
